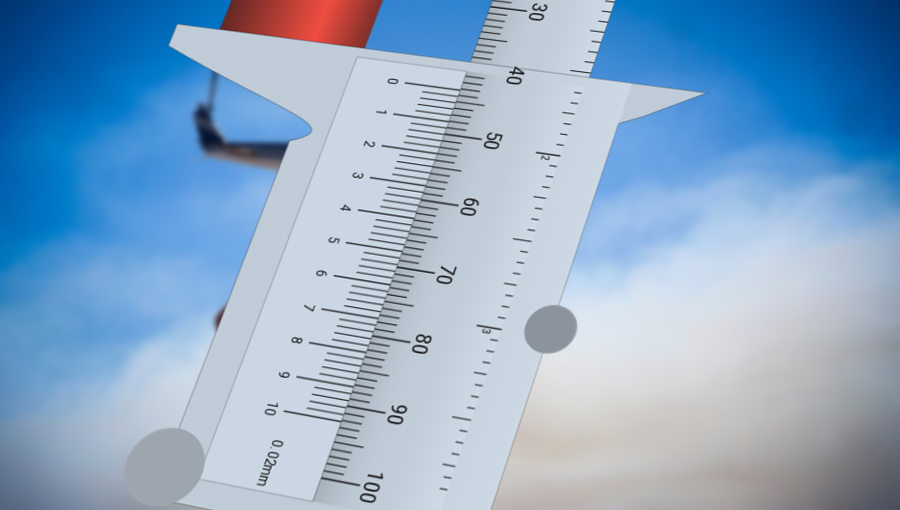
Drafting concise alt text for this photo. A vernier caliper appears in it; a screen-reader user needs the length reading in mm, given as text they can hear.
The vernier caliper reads 43.2 mm
